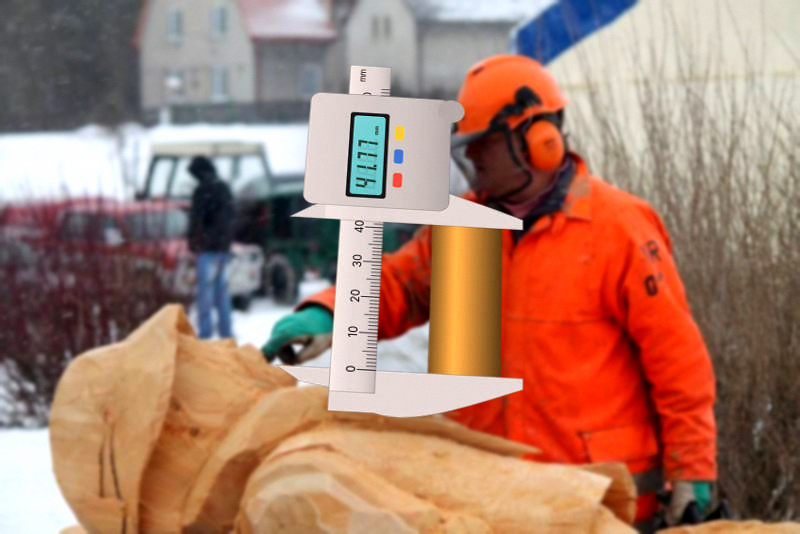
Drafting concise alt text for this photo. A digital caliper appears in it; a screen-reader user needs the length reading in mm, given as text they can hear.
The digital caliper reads 41.77 mm
